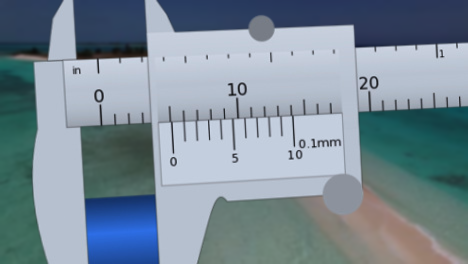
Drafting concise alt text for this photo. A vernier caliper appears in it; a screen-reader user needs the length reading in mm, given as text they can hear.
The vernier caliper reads 5.1 mm
